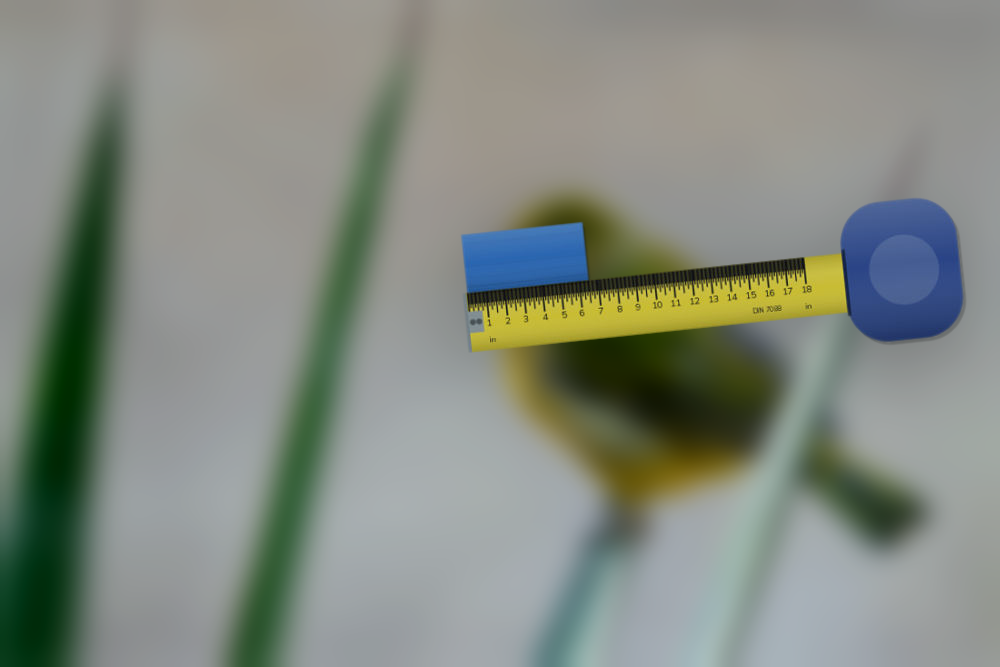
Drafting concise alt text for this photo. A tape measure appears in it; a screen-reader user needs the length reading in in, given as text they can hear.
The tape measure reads 6.5 in
